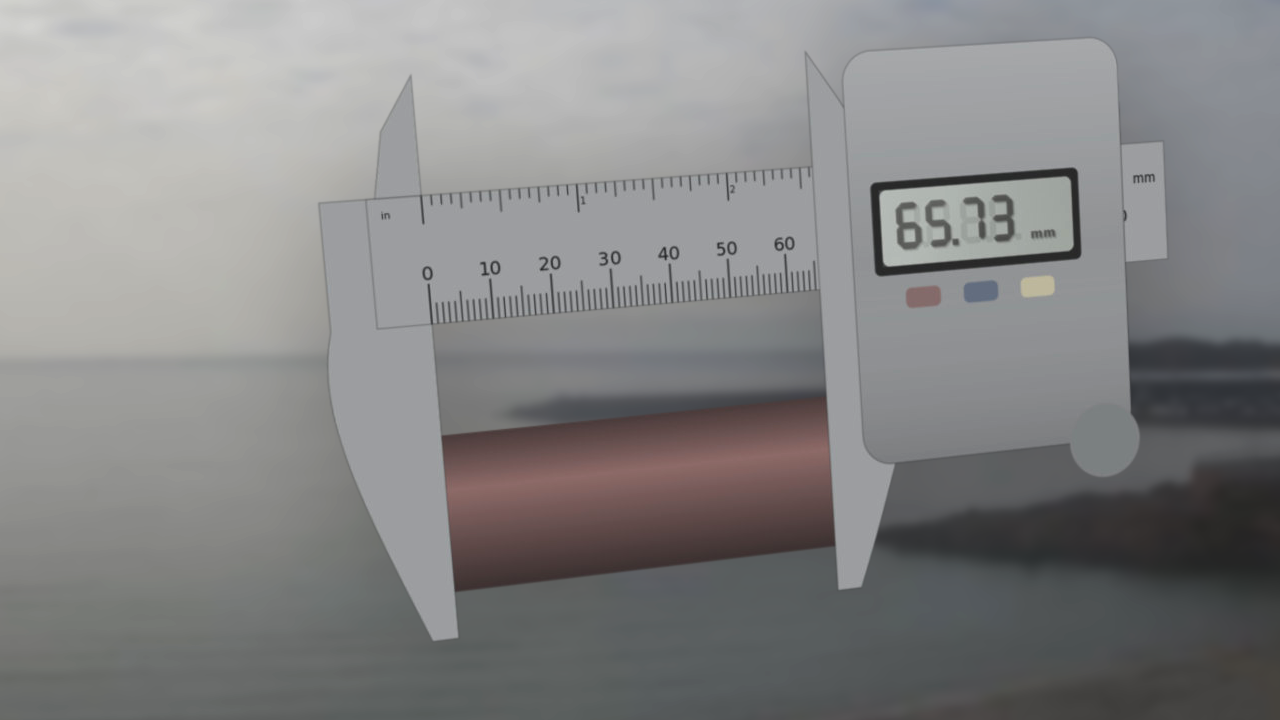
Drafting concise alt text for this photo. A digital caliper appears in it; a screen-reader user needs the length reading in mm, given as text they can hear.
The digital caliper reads 65.73 mm
